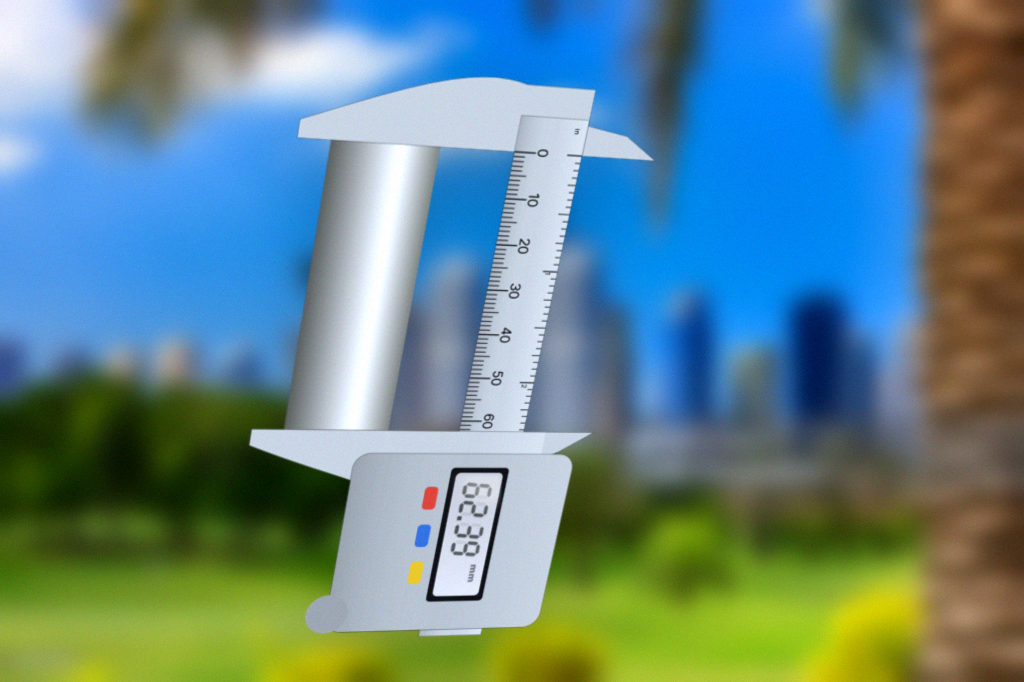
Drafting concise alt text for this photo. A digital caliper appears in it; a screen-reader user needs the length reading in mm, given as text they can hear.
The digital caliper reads 62.39 mm
